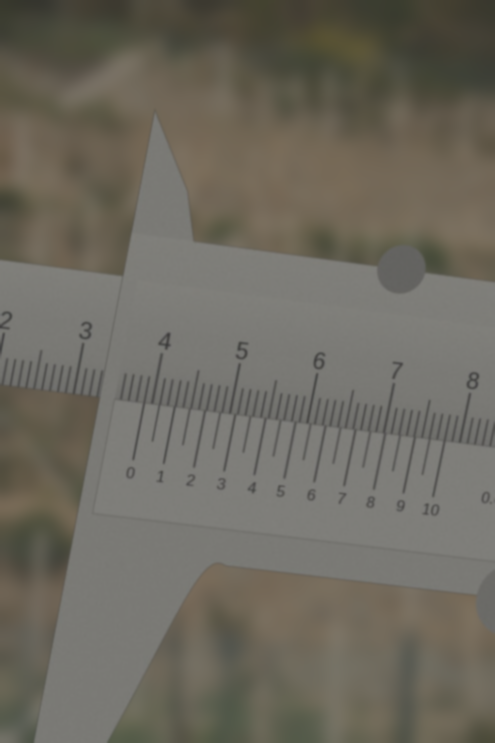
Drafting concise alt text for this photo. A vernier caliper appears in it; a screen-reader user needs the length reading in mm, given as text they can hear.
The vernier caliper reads 39.0 mm
